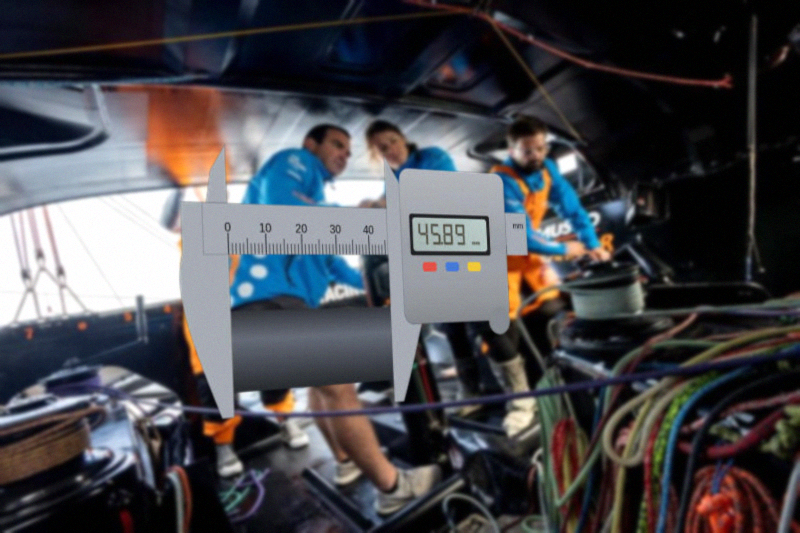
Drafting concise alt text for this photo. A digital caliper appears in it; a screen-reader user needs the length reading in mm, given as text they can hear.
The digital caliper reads 45.89 mm
